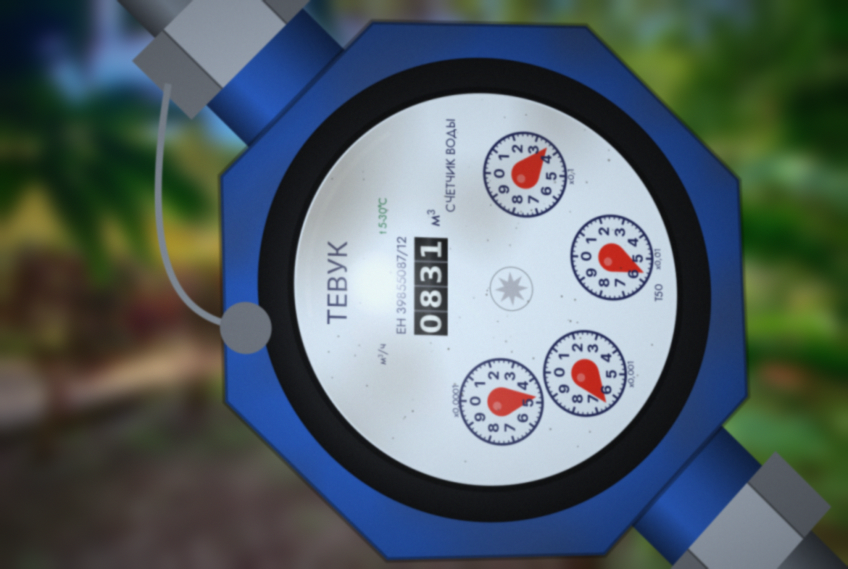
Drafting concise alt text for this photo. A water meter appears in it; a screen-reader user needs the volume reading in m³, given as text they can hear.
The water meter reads 831.3564 m³
